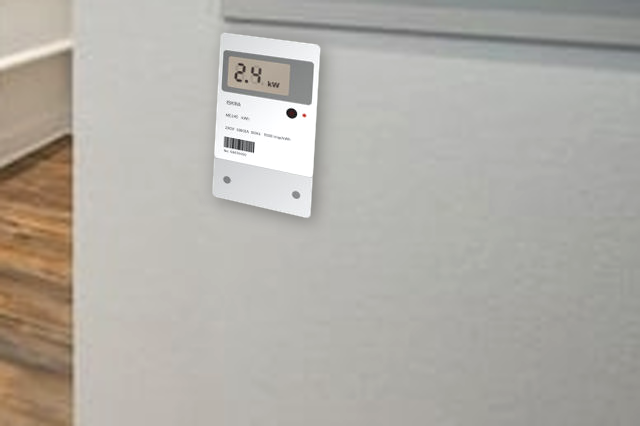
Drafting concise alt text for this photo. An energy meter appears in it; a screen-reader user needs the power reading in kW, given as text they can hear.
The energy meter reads 2.4 kW
